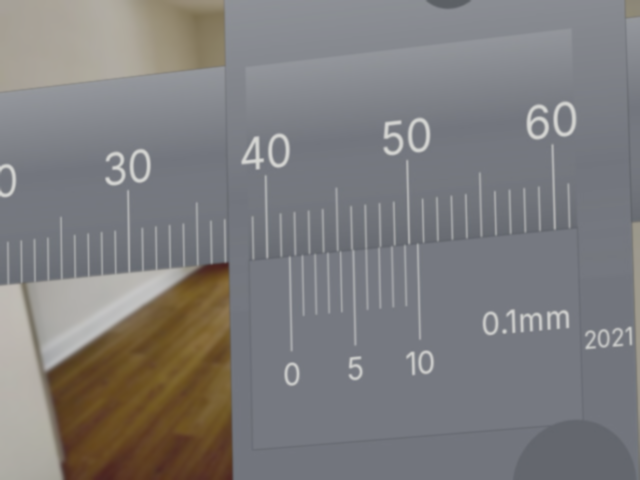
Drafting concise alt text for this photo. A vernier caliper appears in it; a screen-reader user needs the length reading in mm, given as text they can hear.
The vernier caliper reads 41.6 mm
